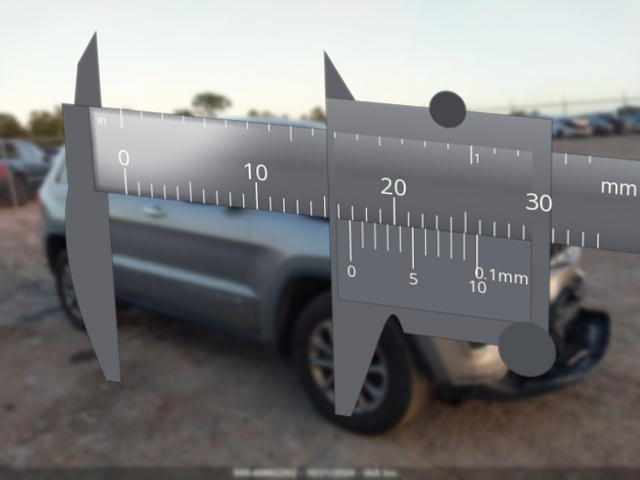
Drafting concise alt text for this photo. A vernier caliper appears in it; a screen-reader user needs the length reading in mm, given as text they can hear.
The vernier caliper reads 16.8 mm
